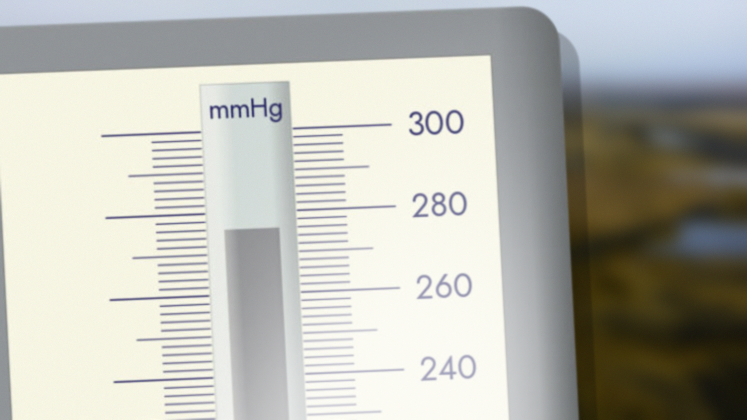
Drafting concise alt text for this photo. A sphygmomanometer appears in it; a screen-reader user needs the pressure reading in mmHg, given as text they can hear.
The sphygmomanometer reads 276 mmHg
